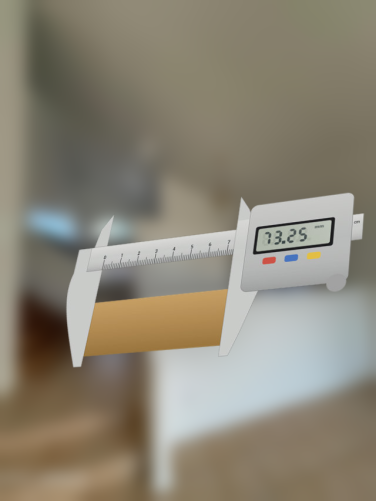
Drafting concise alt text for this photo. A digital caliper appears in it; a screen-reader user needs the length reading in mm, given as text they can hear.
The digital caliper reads 73.25 mm
